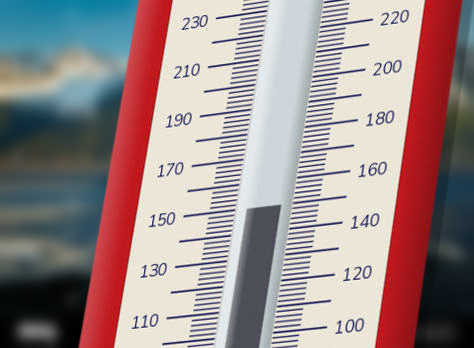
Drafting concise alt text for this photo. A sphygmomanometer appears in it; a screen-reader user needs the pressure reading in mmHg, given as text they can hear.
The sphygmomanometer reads 150 mmHg
